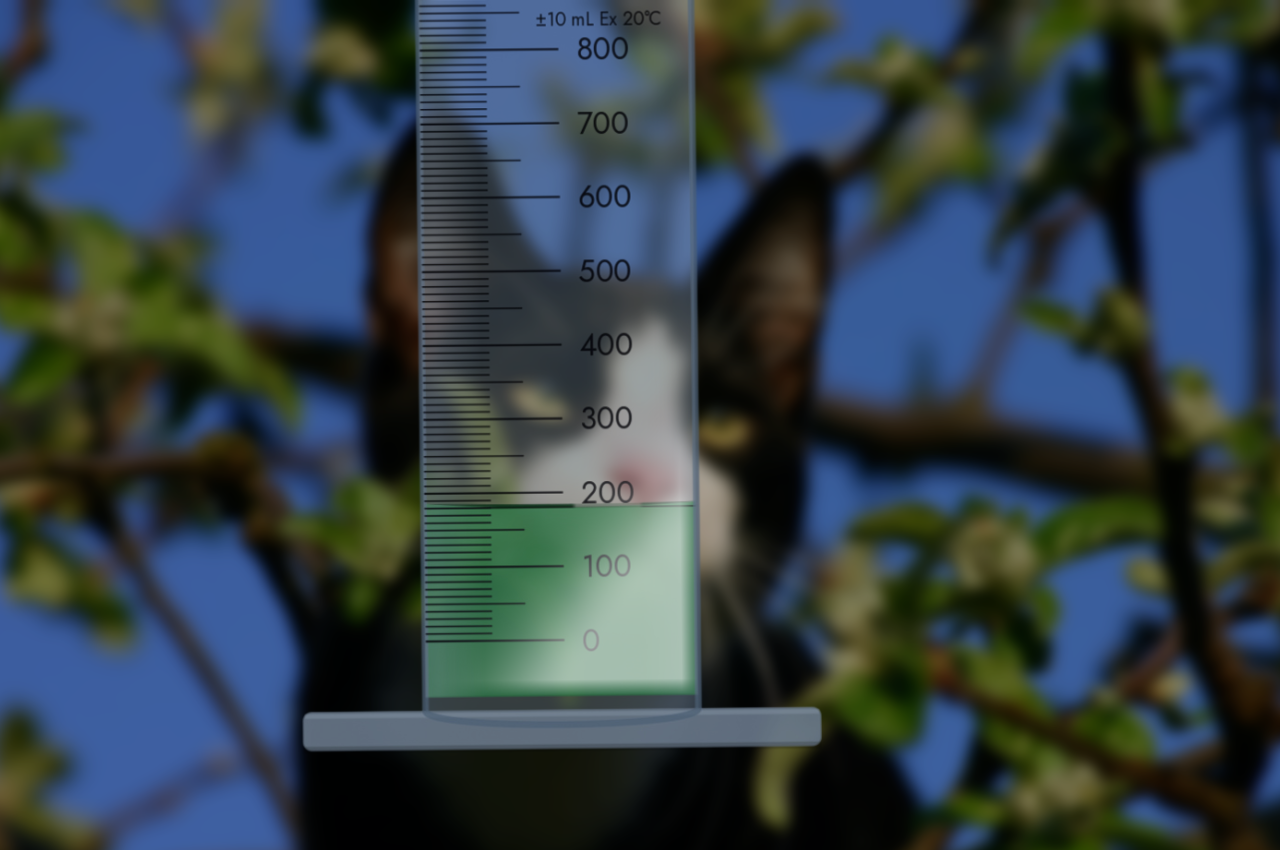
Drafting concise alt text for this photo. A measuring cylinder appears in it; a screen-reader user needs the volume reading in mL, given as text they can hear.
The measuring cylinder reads 180 mL
